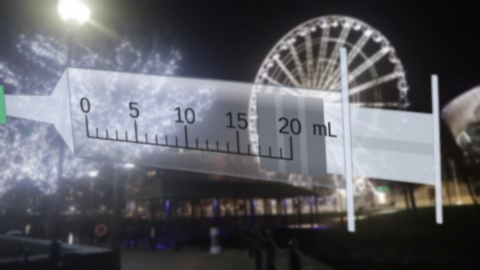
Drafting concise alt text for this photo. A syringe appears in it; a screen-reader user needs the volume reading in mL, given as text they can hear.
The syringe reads 17 mL
